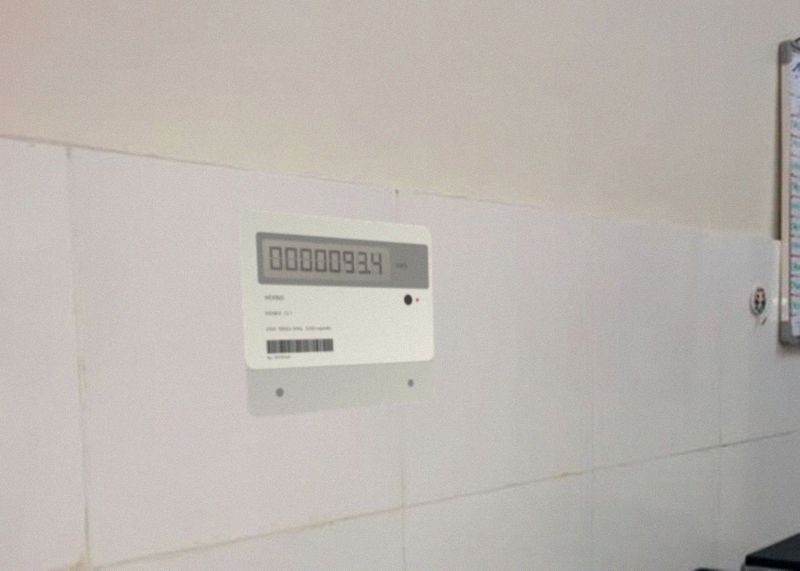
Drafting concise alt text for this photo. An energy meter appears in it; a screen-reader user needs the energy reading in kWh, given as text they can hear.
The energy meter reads 93.4 kWh
